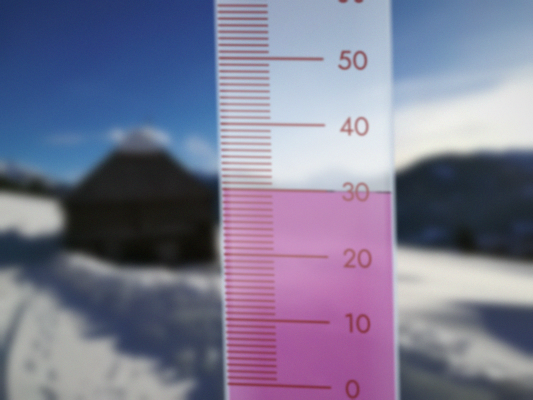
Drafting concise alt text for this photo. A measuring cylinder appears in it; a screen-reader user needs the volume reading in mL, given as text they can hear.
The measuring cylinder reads 30 mL
